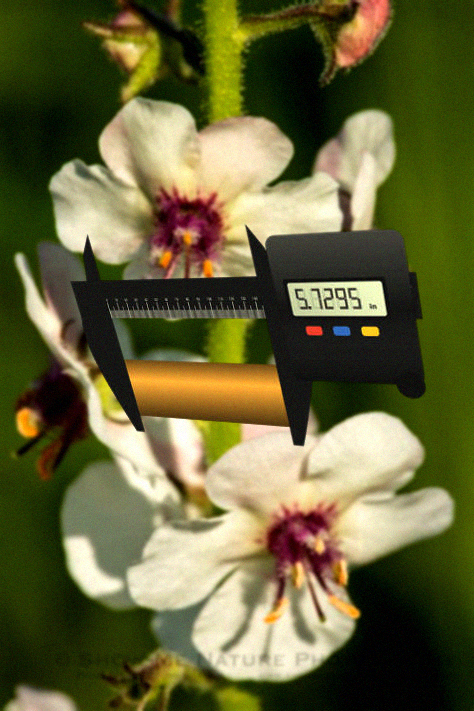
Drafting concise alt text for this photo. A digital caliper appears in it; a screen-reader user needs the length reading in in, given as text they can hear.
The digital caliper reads 5.7295 in
